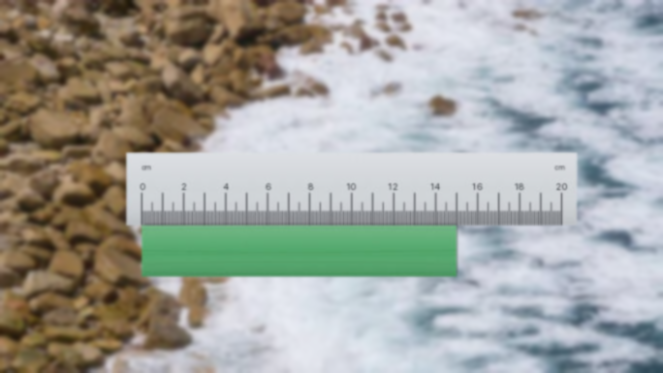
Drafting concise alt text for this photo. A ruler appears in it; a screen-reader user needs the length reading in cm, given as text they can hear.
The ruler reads 15 cm
